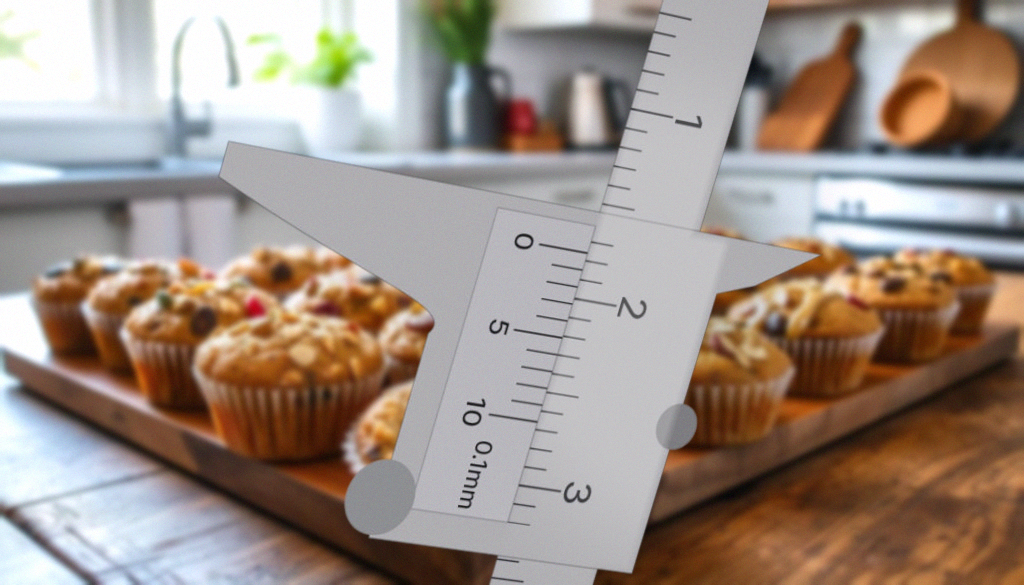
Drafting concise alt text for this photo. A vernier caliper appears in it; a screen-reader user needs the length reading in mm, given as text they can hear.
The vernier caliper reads 17.6 mm
